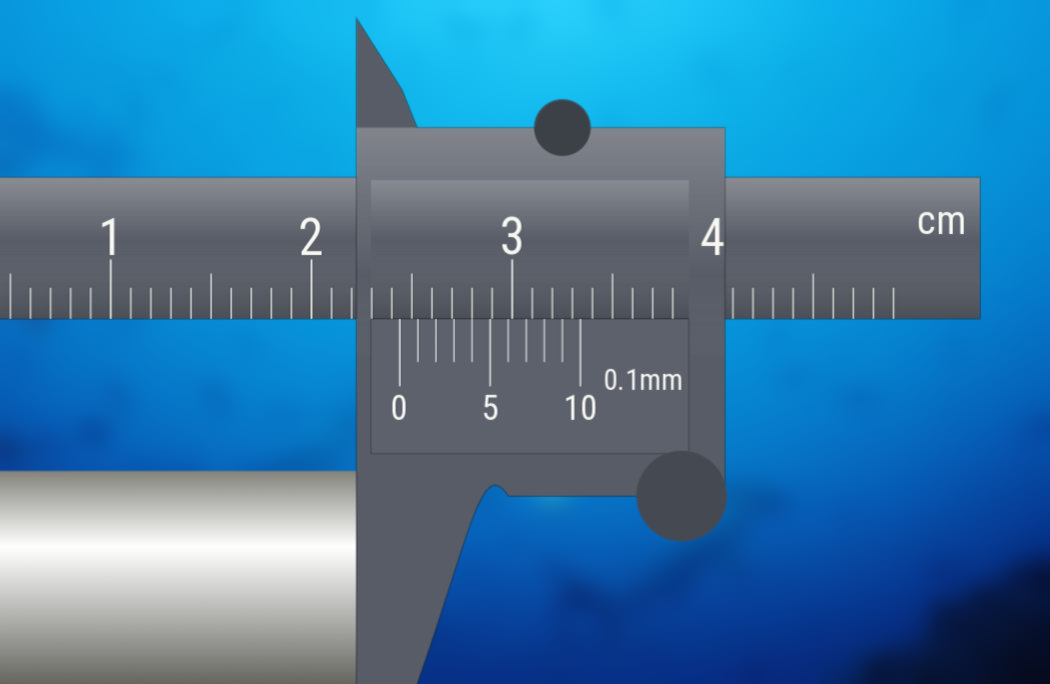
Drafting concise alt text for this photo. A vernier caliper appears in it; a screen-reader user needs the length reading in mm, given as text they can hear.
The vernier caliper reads 24.4 mm
